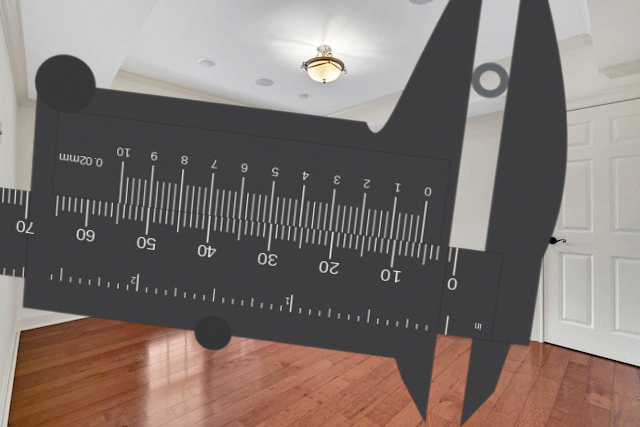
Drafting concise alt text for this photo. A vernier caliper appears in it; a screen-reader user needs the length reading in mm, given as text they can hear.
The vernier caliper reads 5.8 mm
